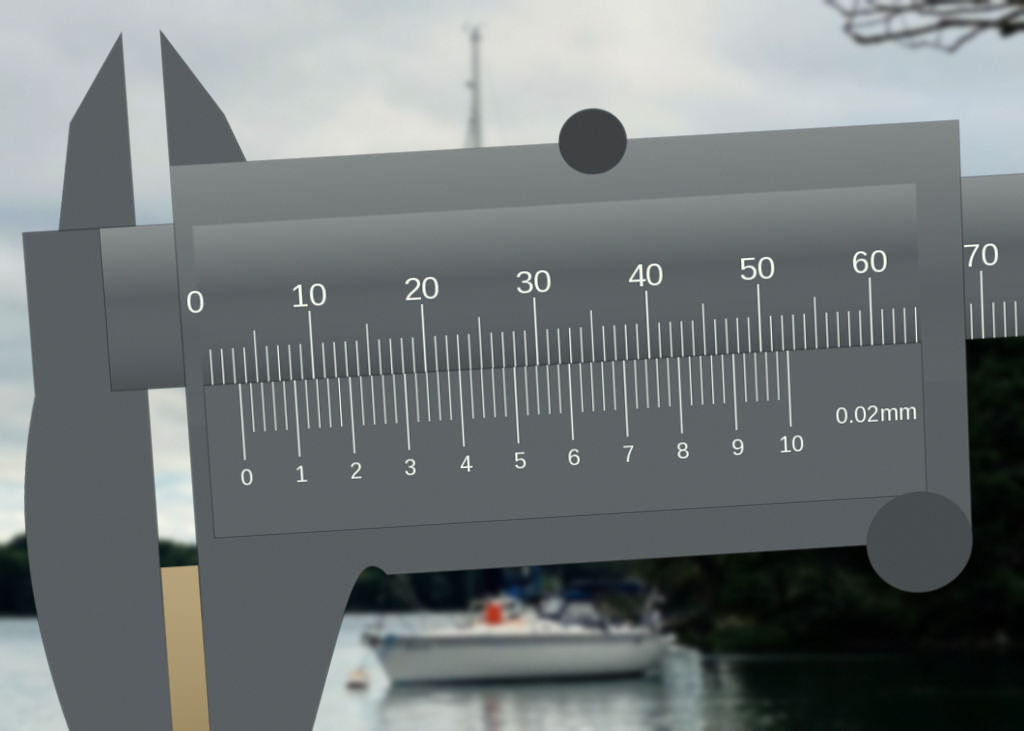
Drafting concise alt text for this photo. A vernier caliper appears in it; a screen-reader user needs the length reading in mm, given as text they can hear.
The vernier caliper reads 3.4 mm
